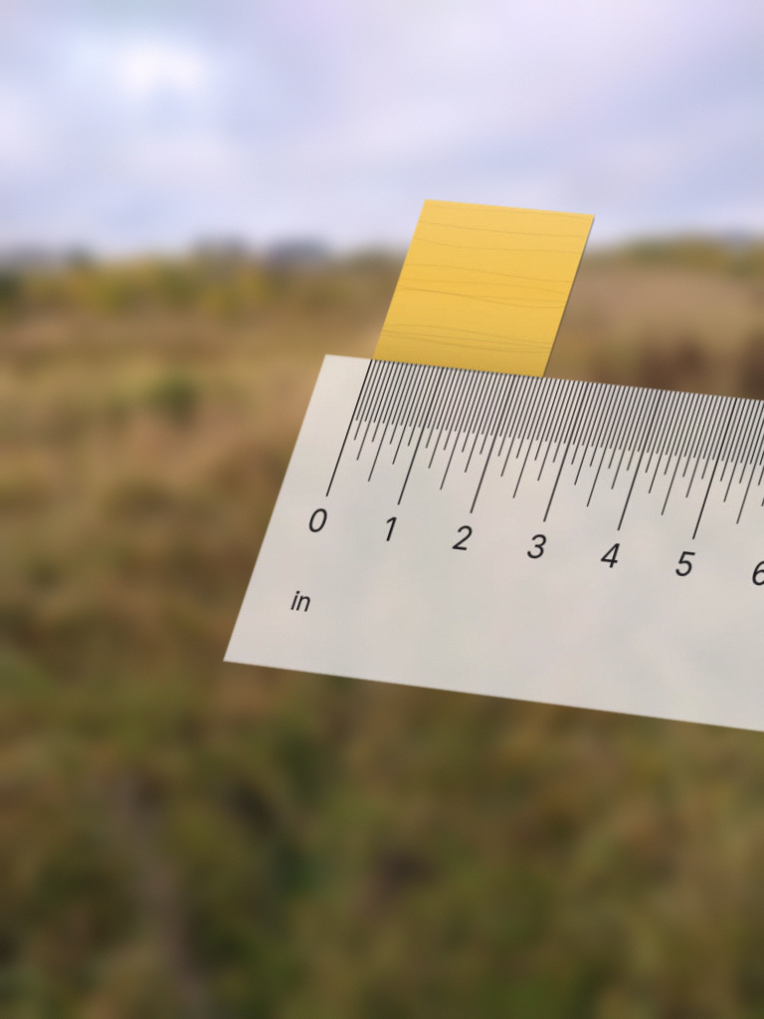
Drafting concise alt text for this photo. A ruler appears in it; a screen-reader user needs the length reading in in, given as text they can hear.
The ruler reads 2.375 in
